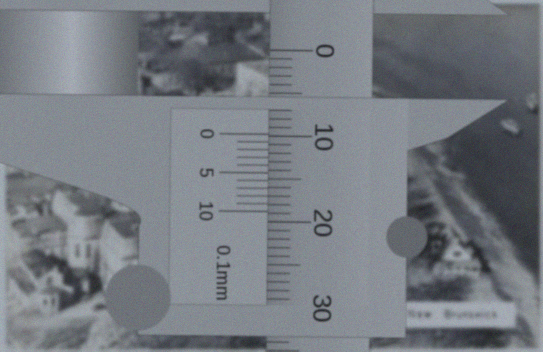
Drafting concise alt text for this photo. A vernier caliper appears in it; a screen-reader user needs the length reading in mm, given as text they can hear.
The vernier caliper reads 9.8 mm
